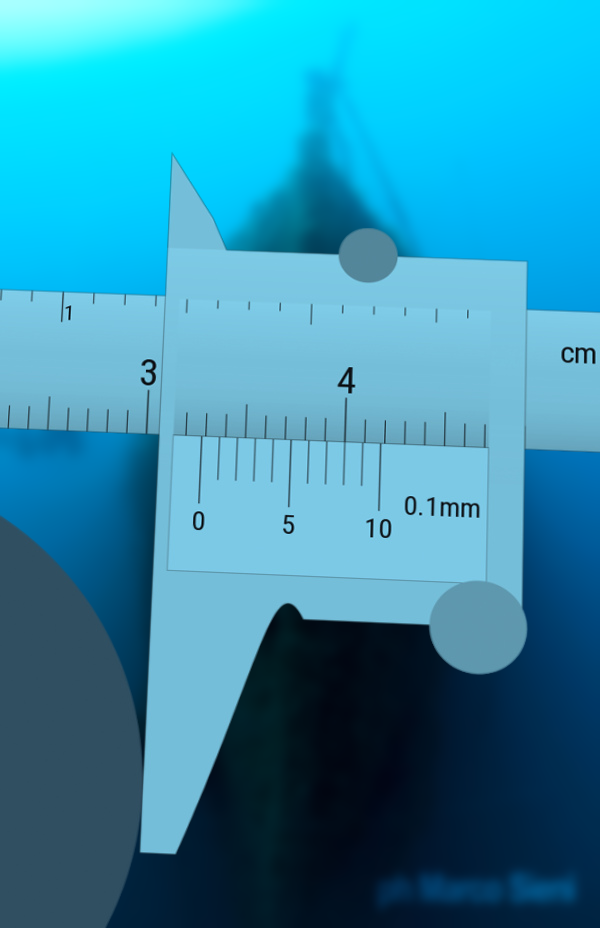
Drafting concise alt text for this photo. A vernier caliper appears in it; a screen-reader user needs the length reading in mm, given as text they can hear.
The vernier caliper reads 32.8 mm
